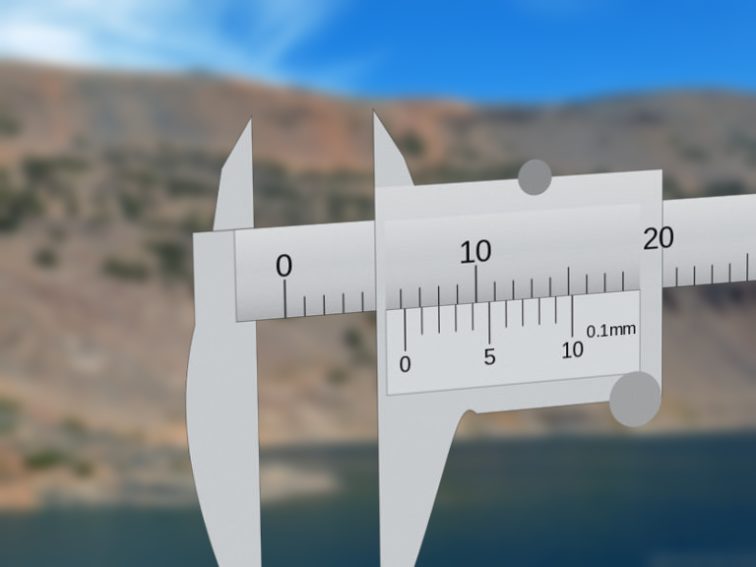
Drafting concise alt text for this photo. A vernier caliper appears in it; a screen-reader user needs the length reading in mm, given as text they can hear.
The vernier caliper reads 6.2 mm
